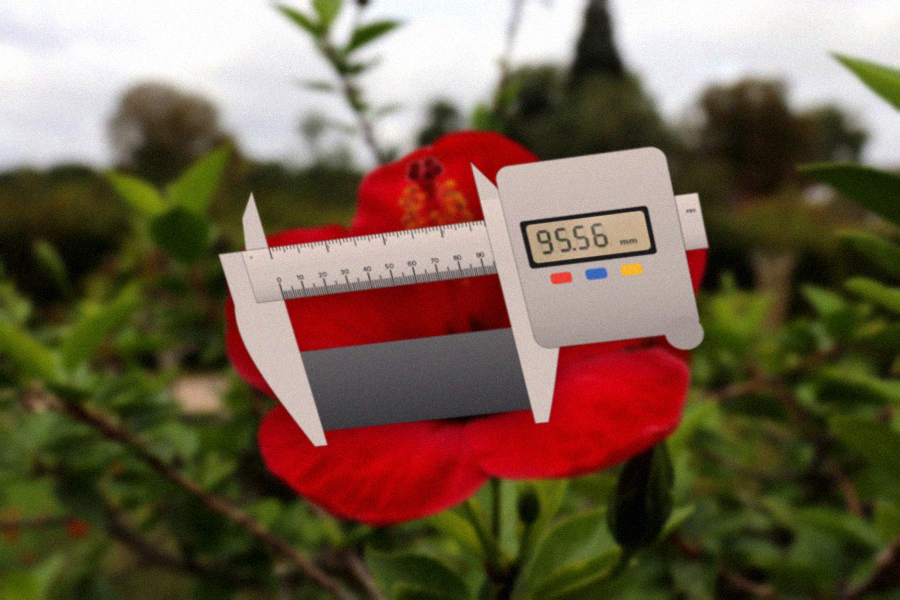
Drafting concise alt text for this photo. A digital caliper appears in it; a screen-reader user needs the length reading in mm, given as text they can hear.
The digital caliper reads 95.56 mm
